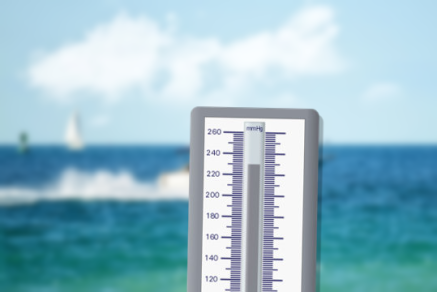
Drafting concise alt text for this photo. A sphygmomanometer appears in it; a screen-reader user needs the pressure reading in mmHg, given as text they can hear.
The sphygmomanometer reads 230 mmHg
